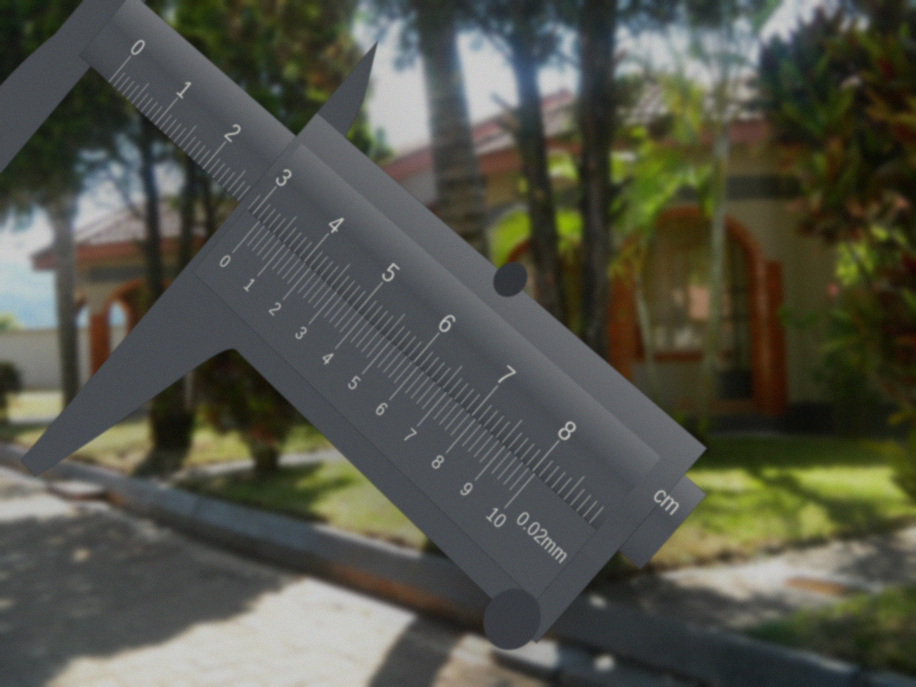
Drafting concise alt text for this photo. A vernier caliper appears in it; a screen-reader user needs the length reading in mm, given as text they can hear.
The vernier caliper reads 31.4 mm
